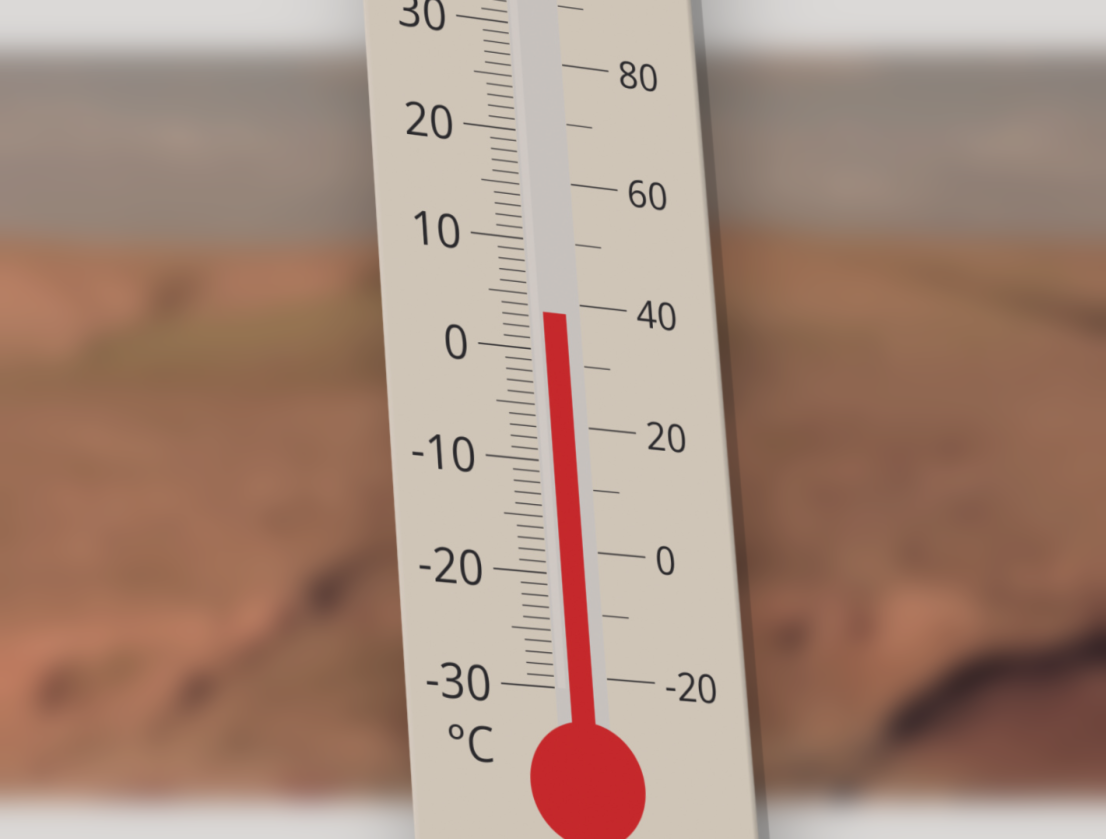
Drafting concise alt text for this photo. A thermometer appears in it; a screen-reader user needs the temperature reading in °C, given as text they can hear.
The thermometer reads 3.5 °C
